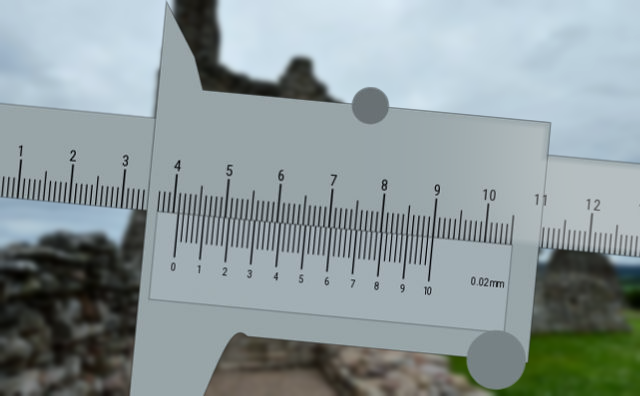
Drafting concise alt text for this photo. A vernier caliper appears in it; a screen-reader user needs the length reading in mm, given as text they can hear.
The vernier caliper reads 41.0 mm
